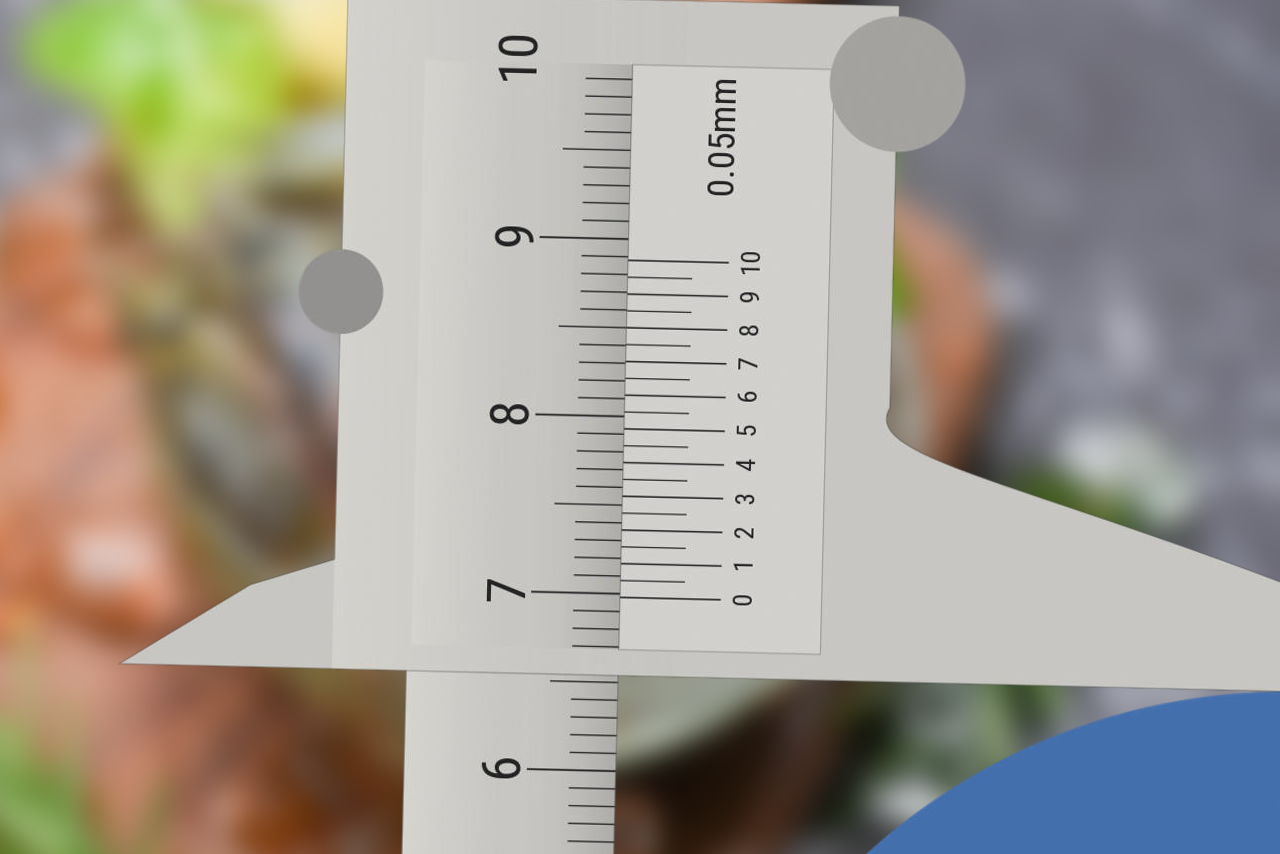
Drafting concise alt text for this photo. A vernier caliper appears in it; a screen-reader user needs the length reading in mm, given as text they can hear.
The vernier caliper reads 69.8 mm
